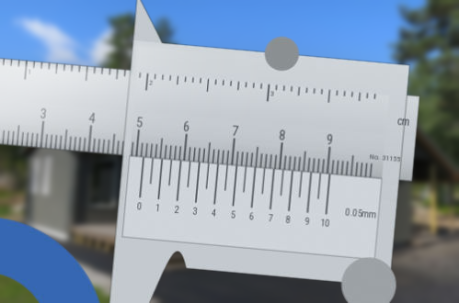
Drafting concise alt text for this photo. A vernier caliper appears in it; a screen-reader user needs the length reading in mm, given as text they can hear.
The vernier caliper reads 51.5 mm
